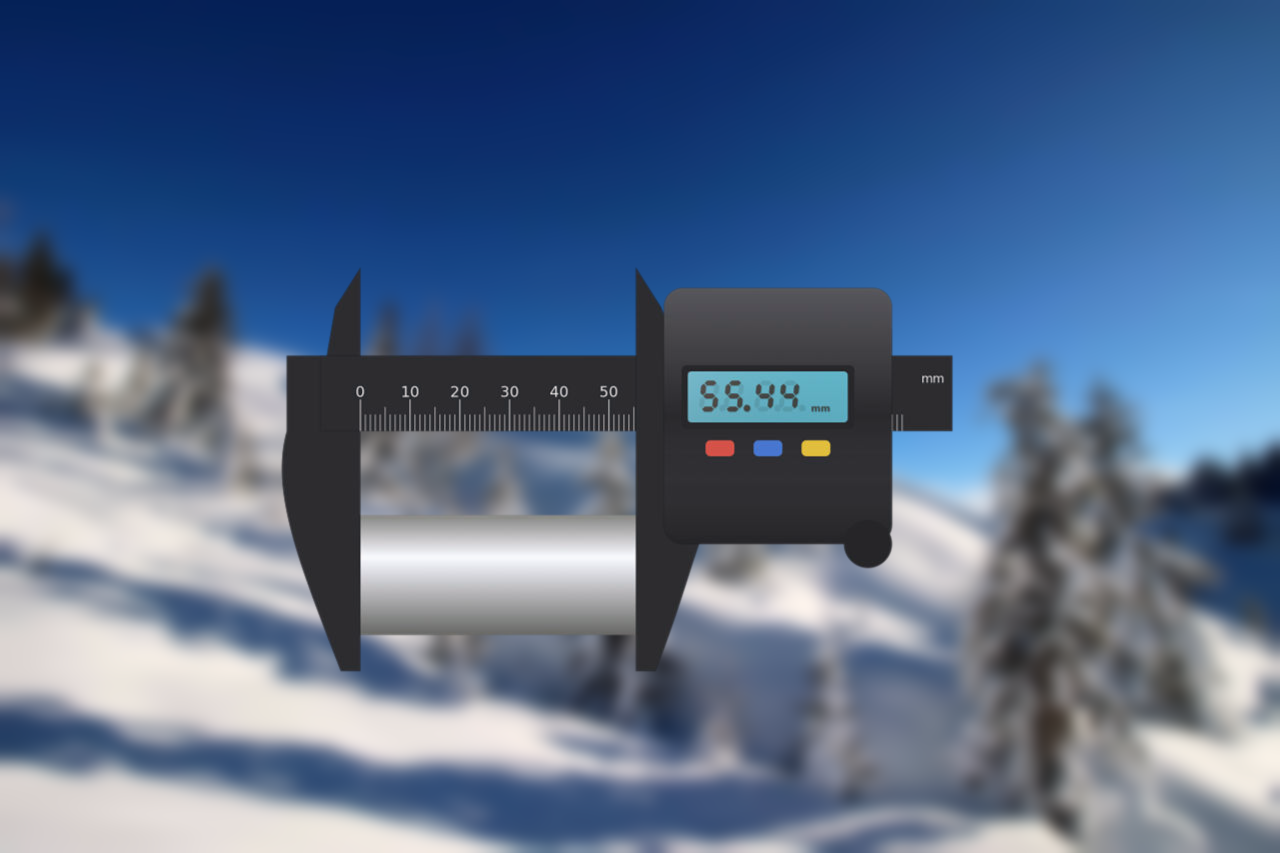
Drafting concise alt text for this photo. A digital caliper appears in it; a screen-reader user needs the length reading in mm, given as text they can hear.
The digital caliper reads 55.44 mm
